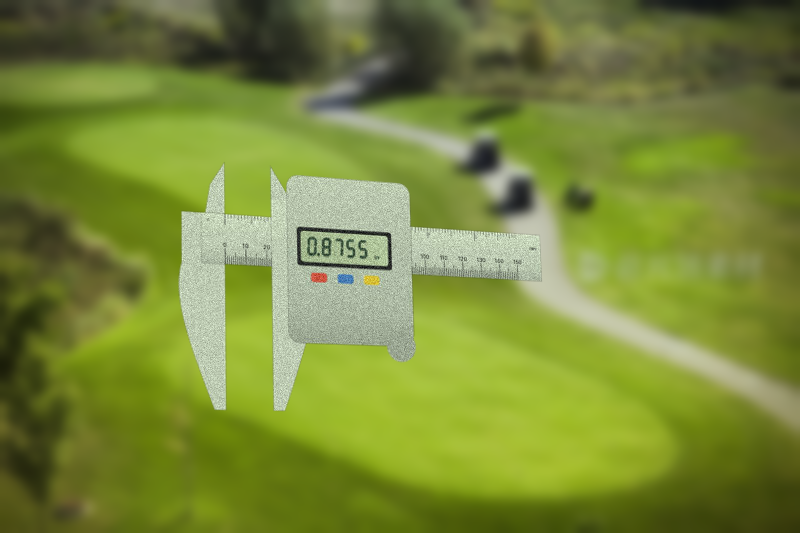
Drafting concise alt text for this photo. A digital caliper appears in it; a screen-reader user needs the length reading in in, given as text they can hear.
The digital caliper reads 0.8755 in
